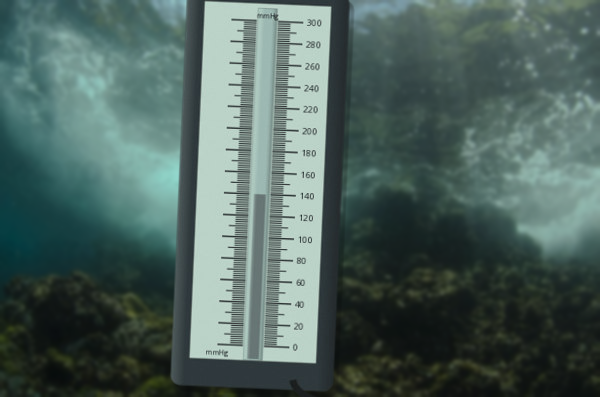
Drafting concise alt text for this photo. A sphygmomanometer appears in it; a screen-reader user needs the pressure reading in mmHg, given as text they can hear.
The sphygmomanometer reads 140 mmHg
